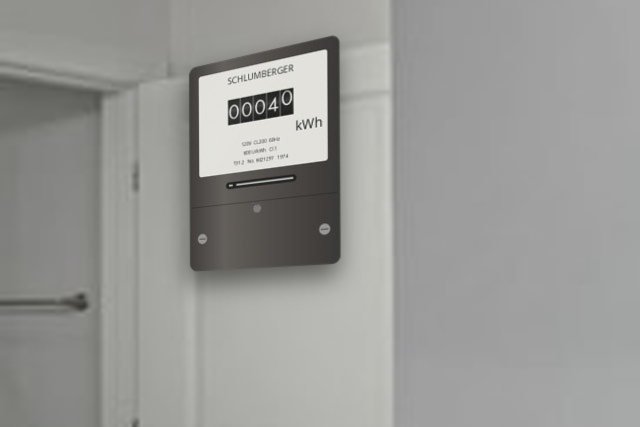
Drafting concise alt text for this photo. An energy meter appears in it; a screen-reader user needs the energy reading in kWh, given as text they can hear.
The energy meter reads 40 kWh
